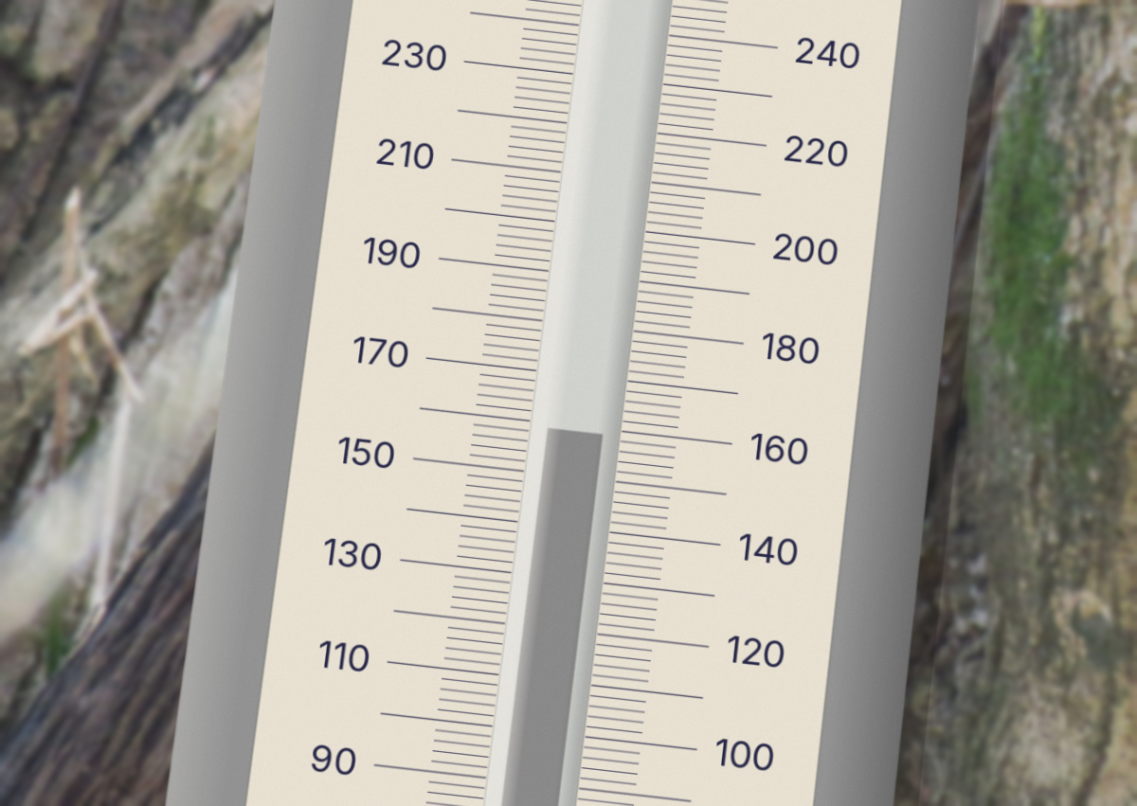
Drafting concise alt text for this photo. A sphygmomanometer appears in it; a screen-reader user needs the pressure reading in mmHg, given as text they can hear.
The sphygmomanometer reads 159 mmHg
